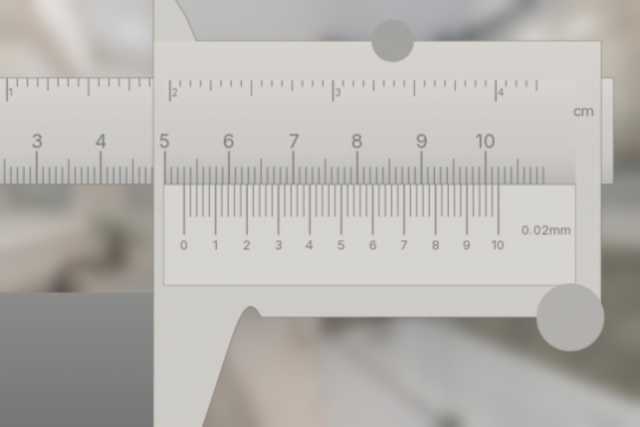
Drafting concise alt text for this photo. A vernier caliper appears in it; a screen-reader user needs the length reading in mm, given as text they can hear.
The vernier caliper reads 53.0 mm
